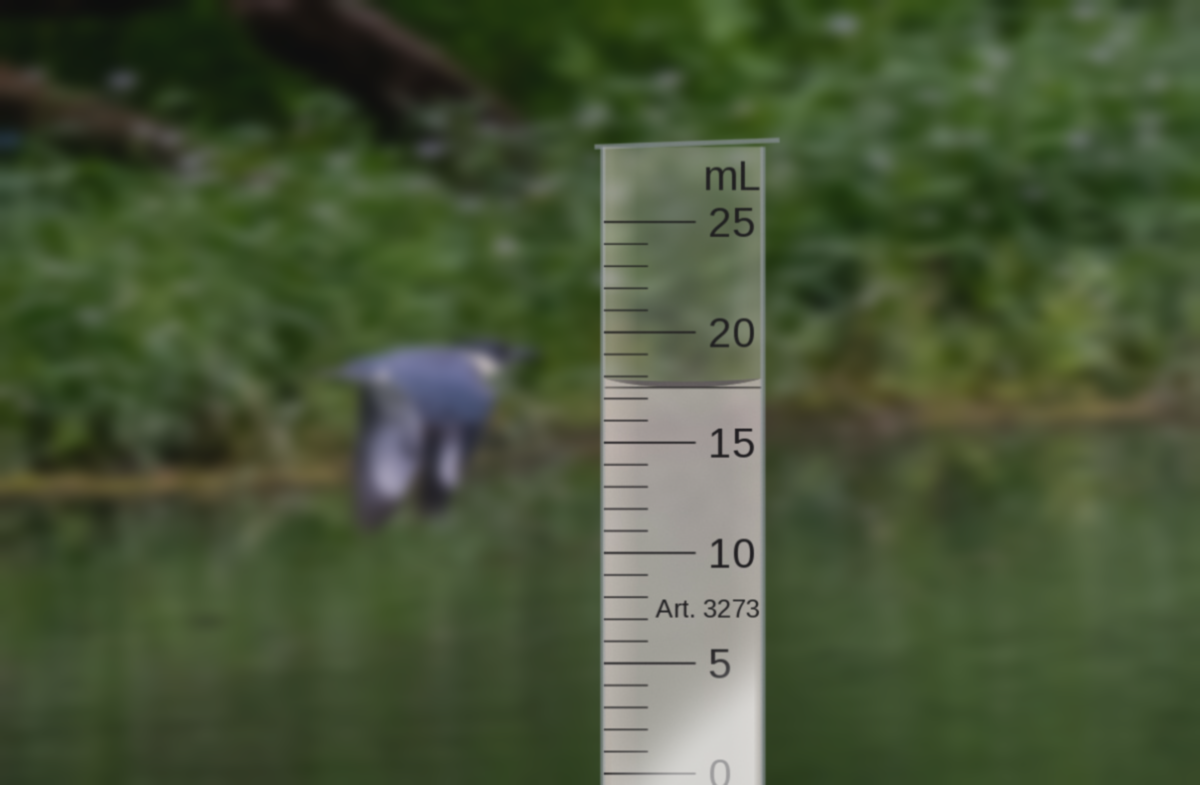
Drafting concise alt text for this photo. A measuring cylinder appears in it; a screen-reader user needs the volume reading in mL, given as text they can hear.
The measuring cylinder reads 17.5 mL
